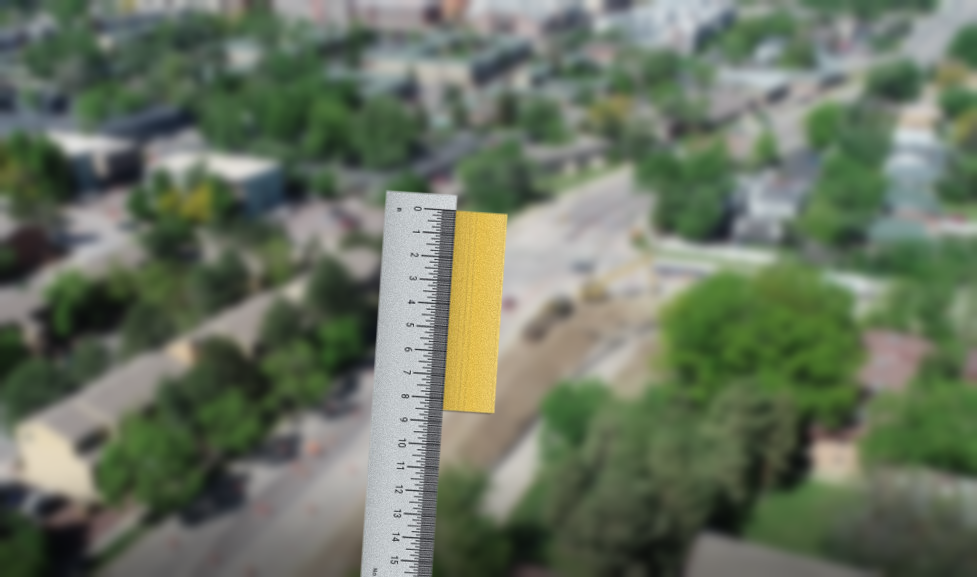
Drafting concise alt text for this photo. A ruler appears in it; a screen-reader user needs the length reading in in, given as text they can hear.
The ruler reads 8.5 in
